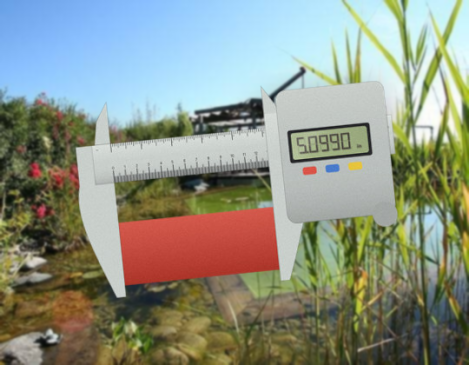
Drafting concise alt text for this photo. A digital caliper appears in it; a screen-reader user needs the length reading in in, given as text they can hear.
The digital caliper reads 5.0990 in
